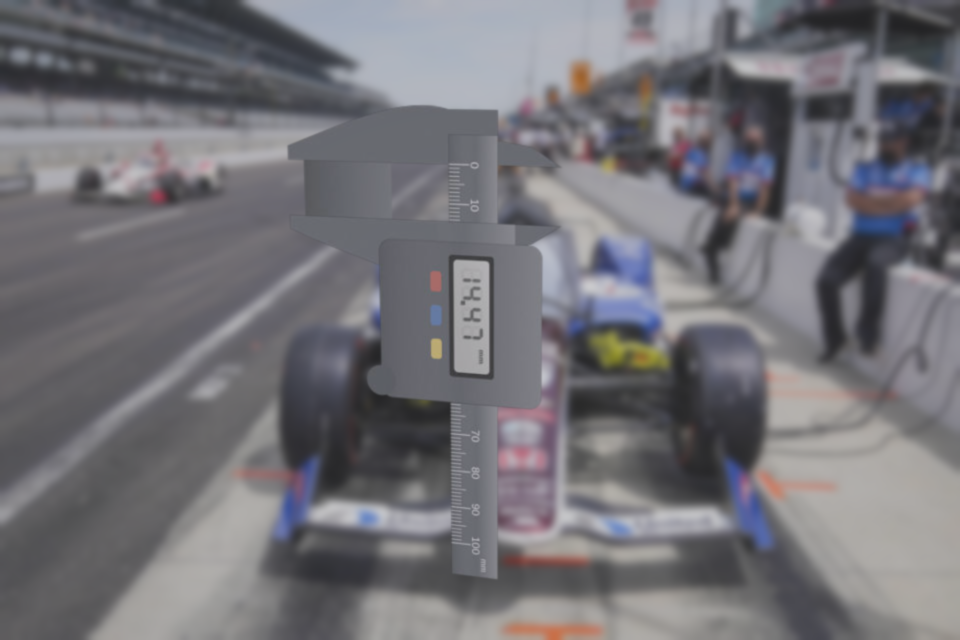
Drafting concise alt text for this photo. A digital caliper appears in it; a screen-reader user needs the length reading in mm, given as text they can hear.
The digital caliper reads 14.47 mm
